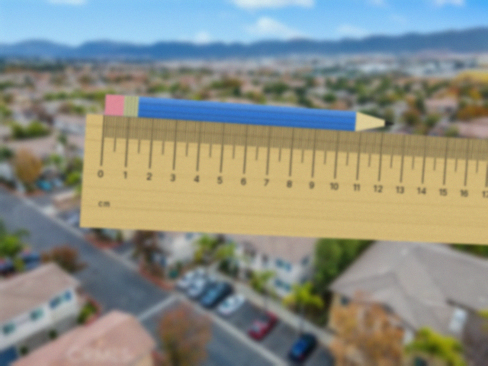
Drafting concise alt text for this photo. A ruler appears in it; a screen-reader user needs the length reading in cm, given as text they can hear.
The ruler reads 12.5 cm
